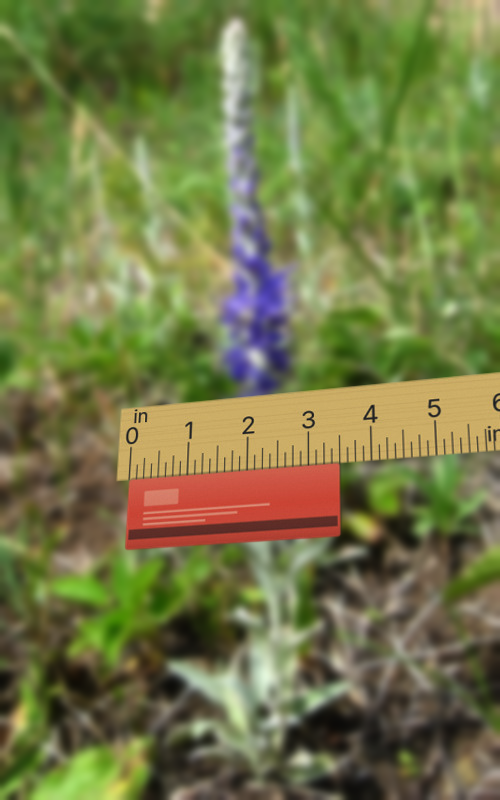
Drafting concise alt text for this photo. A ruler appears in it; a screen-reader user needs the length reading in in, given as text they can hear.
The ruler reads 3.5 in
